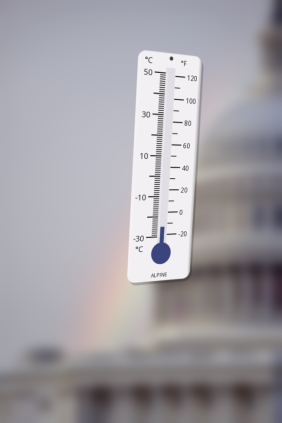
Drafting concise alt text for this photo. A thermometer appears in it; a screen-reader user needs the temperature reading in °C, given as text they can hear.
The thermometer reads -25 °C
